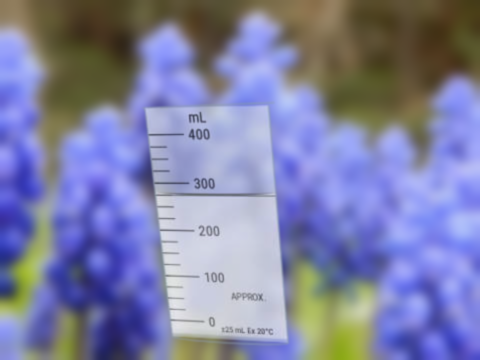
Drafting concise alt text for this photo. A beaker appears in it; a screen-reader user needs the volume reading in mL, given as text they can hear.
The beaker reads 275 mL
